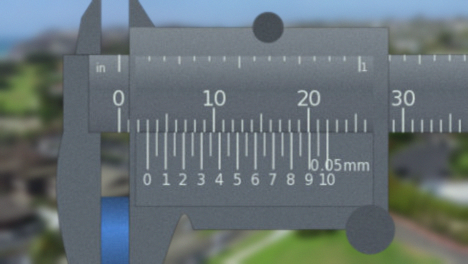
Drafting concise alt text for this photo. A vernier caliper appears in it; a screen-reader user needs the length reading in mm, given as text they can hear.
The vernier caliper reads 3.0 mm
